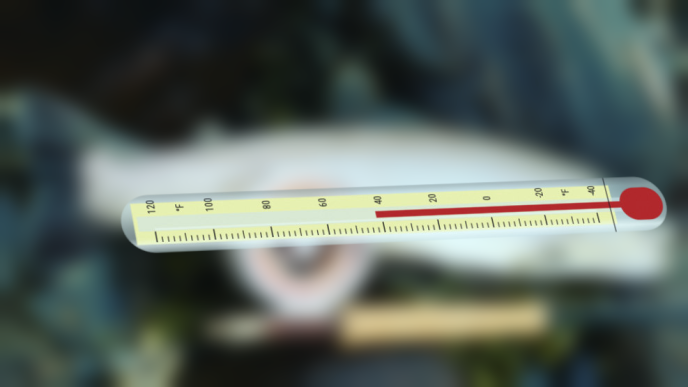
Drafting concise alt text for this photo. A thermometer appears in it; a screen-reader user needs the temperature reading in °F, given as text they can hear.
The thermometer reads 42 °F
